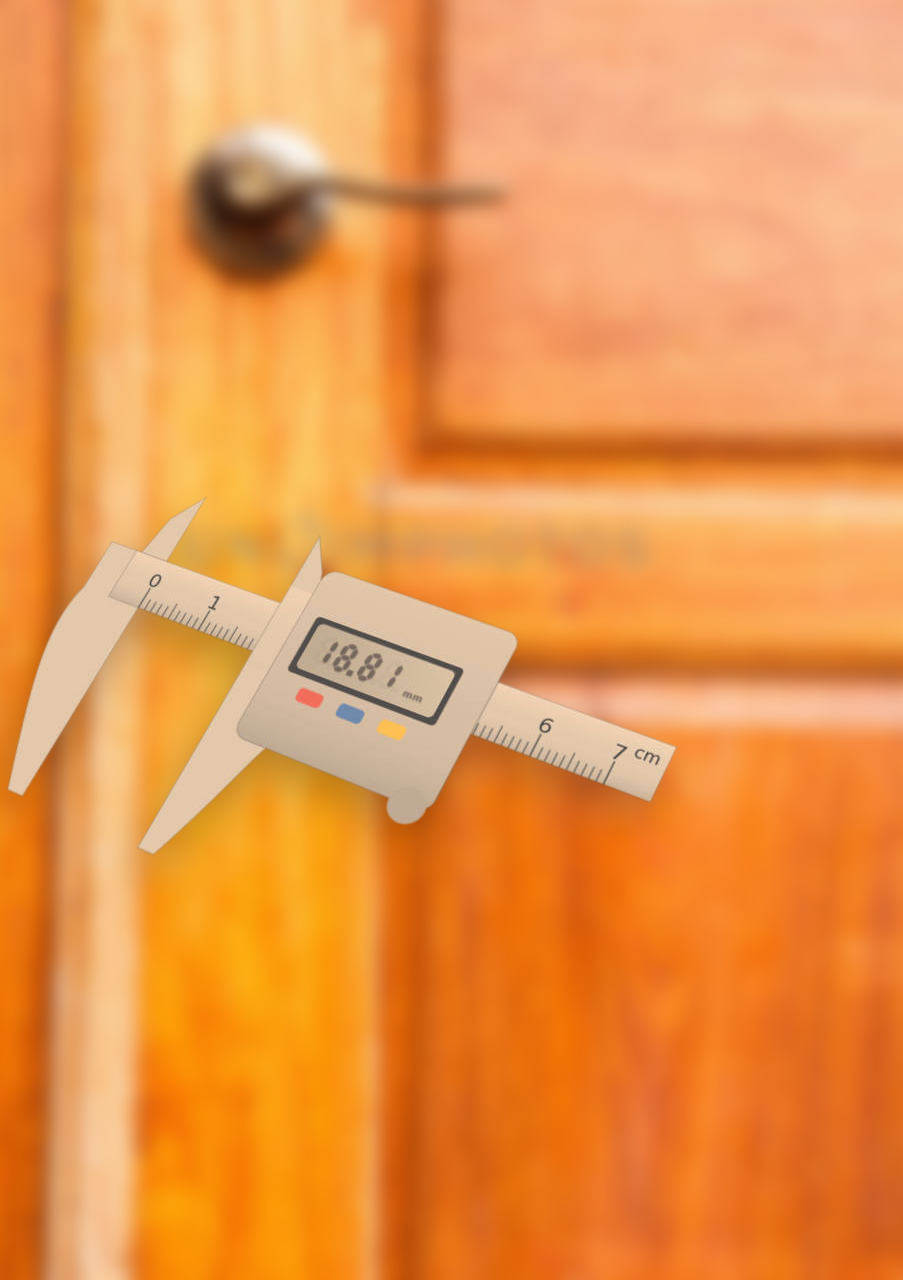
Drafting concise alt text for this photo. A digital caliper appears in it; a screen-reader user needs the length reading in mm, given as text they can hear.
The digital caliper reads 18.81 mm
